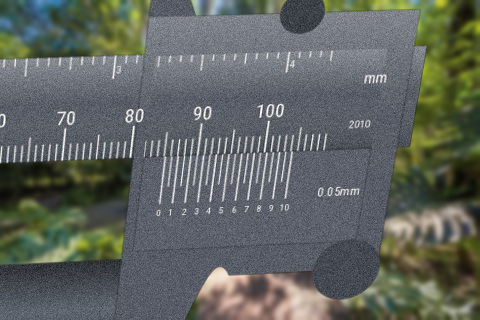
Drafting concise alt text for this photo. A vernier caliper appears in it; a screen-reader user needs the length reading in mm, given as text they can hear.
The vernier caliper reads 85.2 mm
